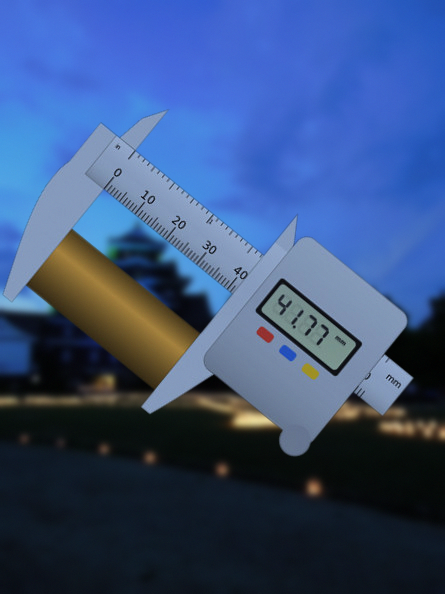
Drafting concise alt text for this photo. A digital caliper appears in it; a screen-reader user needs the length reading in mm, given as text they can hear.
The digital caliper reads 41.77 mm
